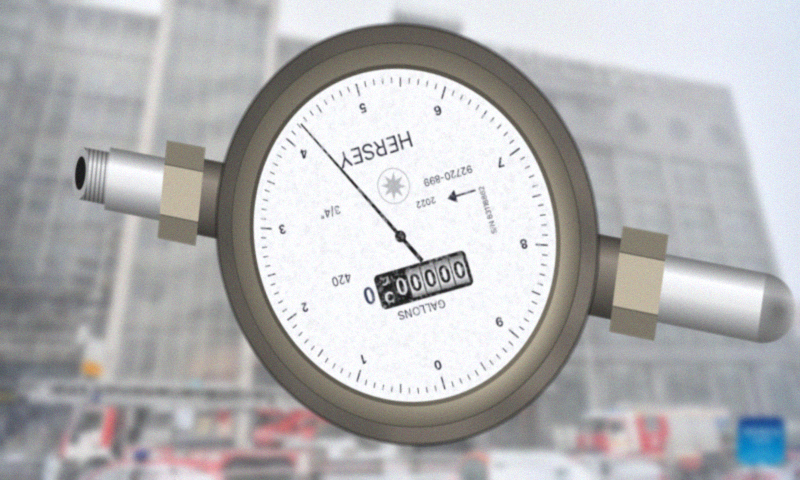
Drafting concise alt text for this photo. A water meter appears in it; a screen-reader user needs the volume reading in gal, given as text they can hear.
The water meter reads 54.2 gal
